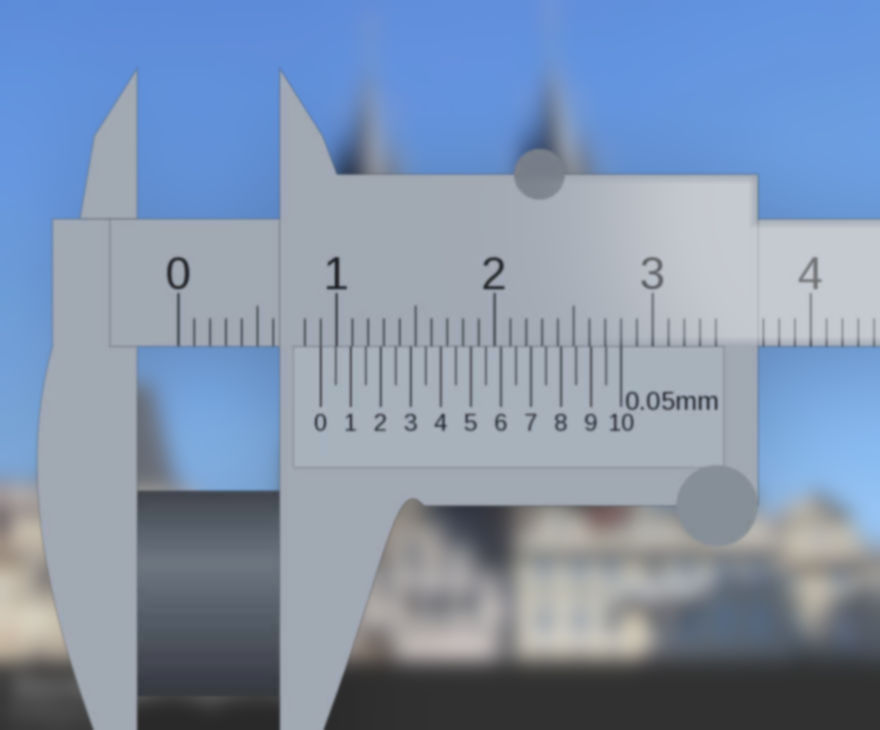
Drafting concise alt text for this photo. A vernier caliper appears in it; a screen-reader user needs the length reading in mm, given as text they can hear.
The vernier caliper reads 9.0 mm
